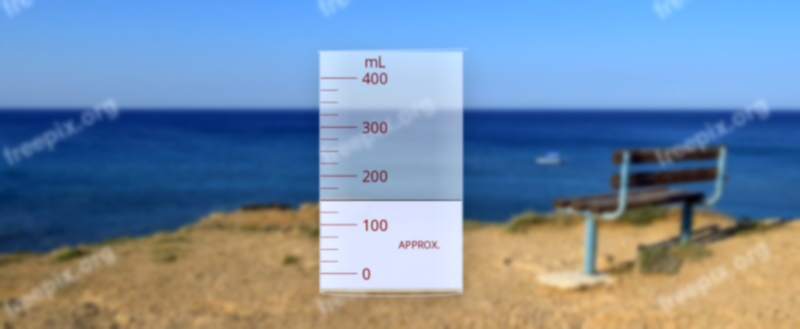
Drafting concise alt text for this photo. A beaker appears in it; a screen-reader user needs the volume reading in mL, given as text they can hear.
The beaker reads 150 mL
